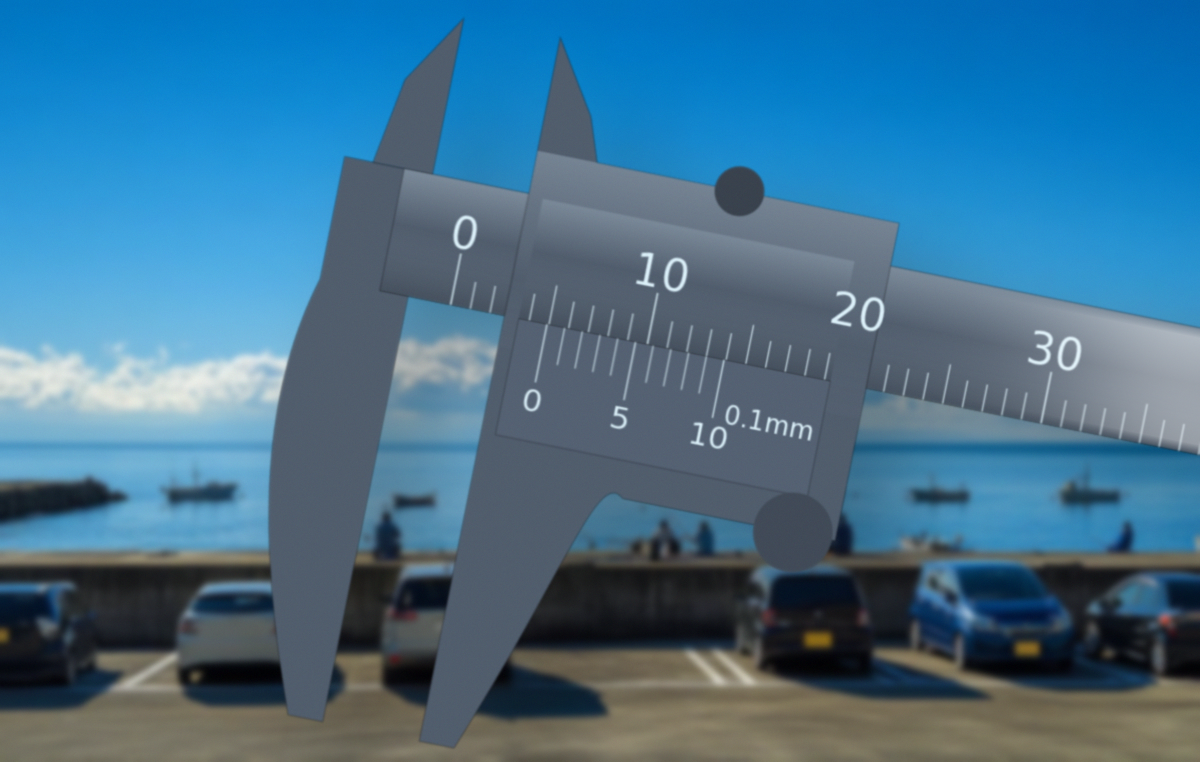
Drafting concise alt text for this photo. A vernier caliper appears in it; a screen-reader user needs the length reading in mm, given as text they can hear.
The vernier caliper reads 4.9 mm
